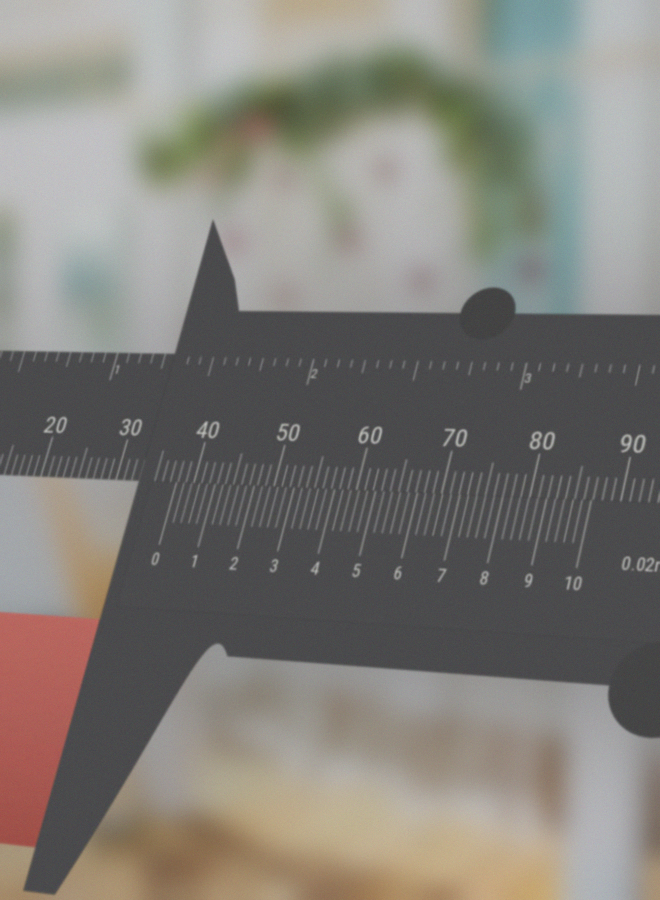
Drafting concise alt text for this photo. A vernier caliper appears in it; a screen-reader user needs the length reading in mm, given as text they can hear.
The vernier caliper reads 37.8 mm
